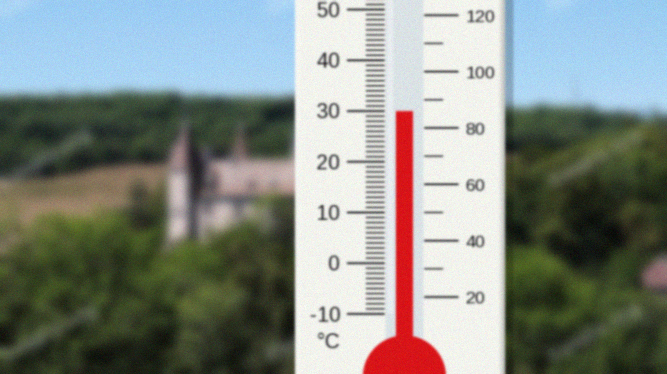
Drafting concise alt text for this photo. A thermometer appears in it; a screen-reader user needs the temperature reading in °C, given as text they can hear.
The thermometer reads 30 °C
